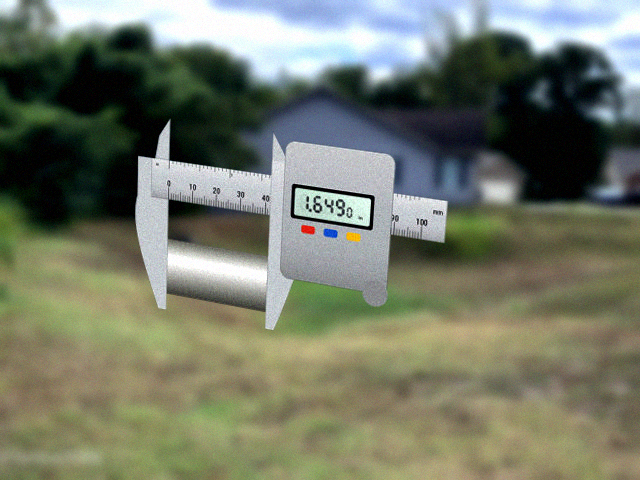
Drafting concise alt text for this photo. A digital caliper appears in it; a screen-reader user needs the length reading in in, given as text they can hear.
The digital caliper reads 1.6490 in
